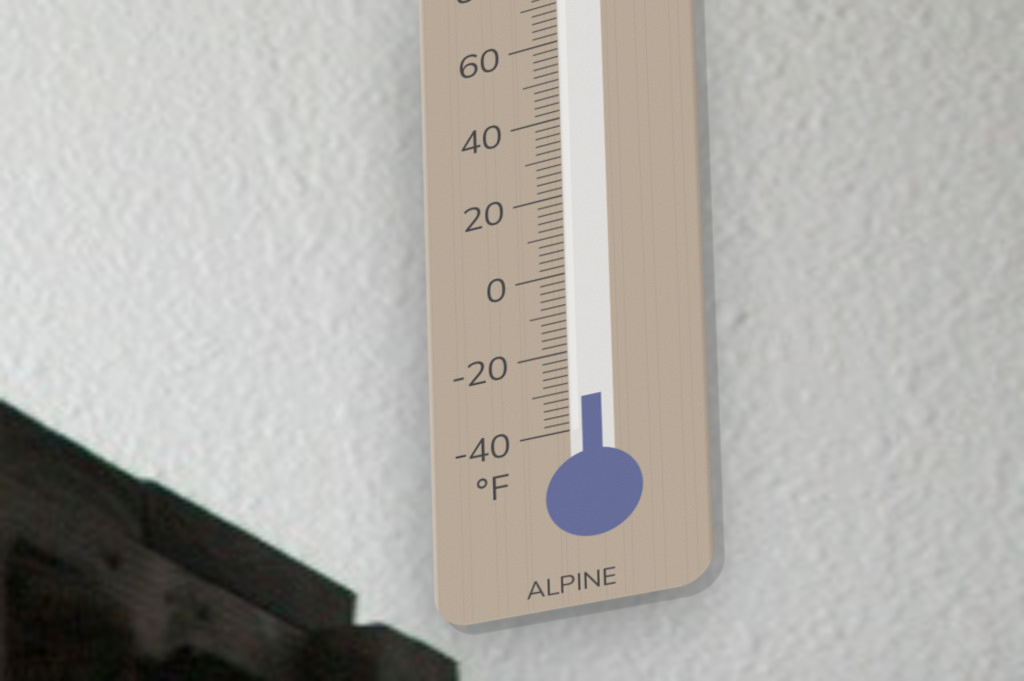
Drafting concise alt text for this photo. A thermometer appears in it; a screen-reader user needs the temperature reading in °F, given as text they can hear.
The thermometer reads -32 °F
